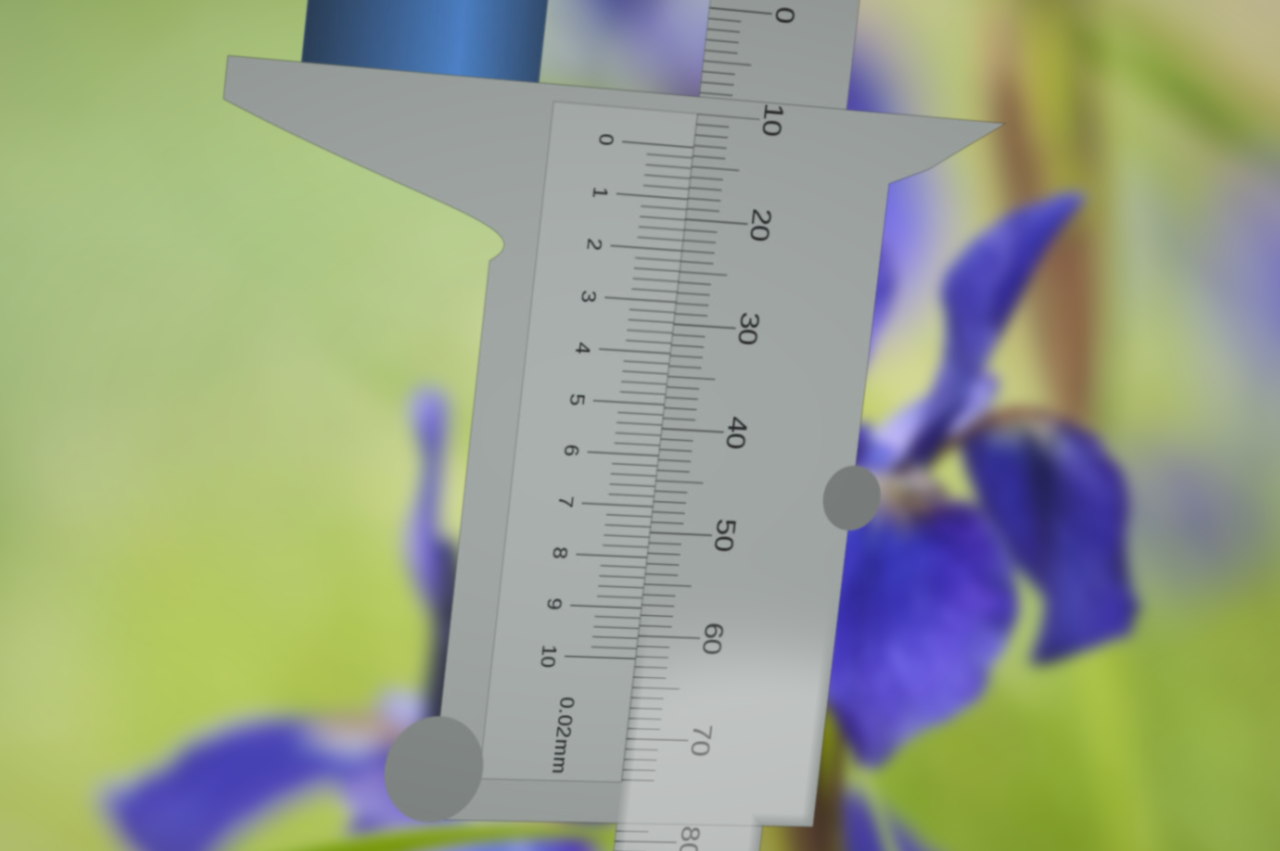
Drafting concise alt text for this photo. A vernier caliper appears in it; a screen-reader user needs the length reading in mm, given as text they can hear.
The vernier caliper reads 13.2 mm
